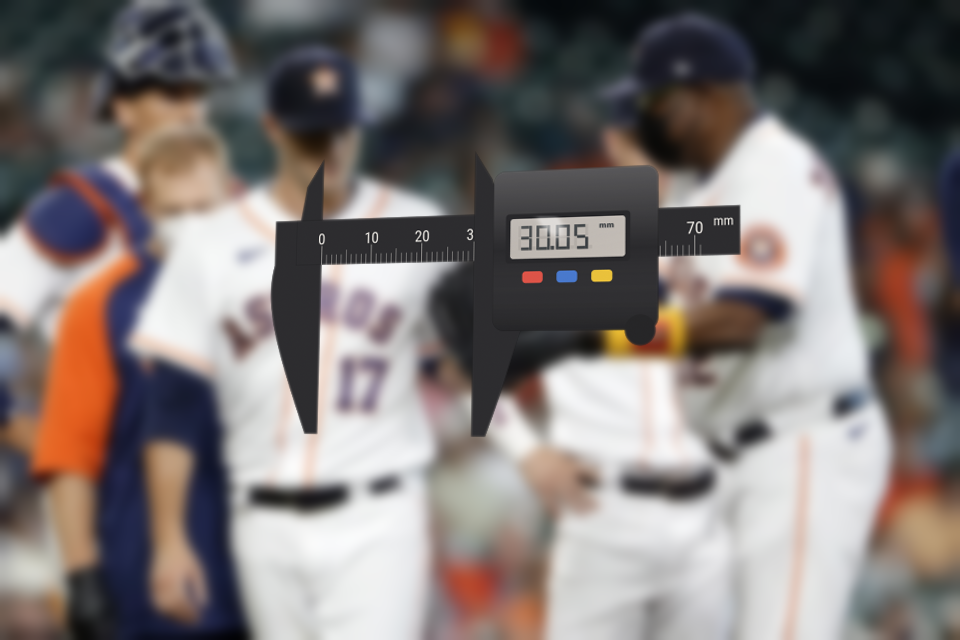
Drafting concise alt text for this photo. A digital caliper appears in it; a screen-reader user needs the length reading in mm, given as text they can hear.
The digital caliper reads 30.05 mm
